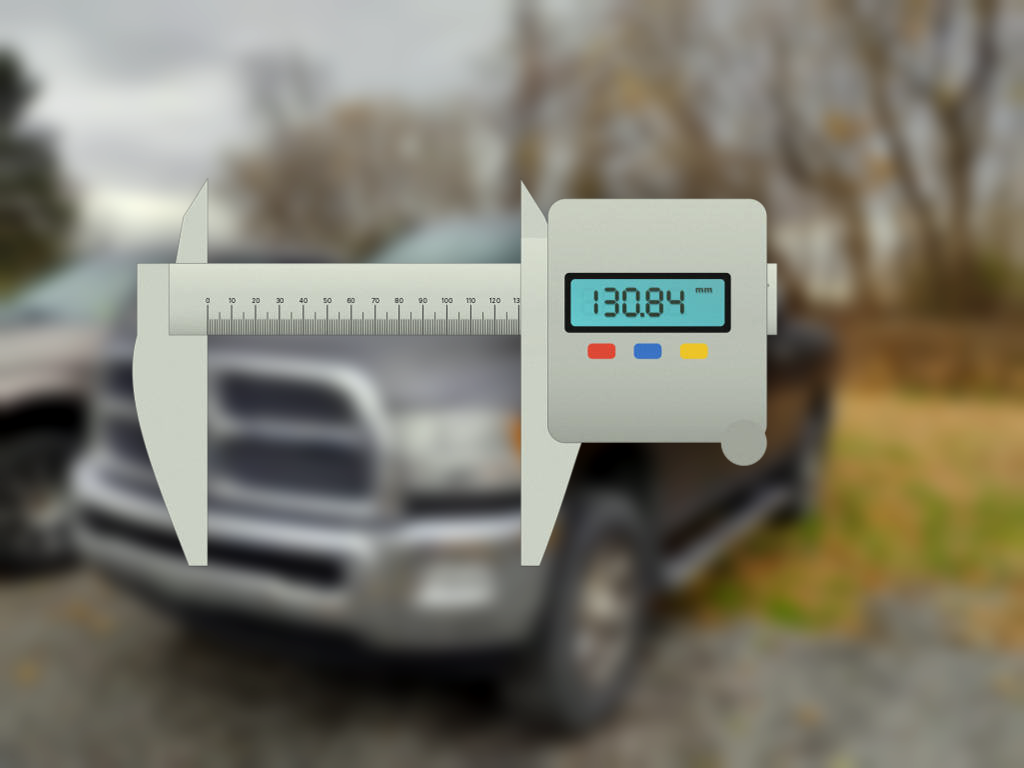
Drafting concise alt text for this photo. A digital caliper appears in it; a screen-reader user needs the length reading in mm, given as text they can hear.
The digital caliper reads 130.84 mm
